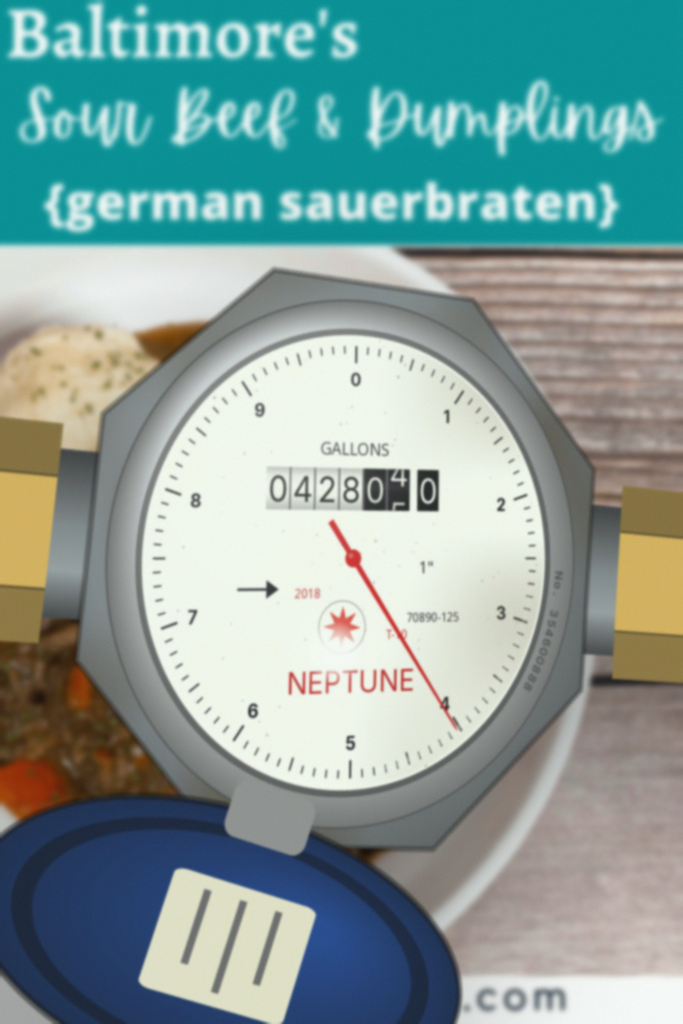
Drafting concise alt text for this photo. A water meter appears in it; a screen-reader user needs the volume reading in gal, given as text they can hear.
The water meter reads 428044.0 gal
